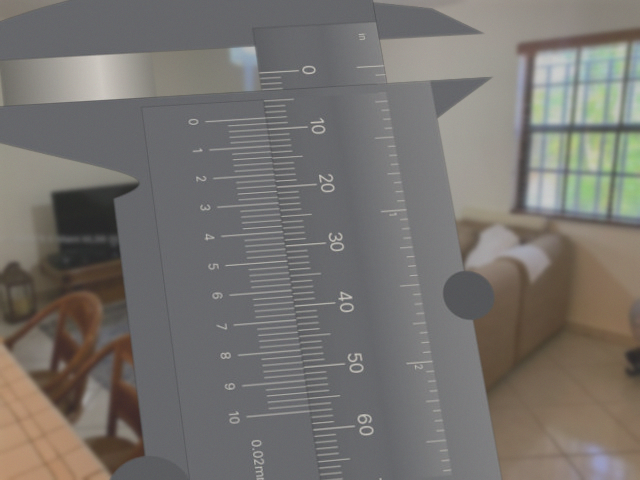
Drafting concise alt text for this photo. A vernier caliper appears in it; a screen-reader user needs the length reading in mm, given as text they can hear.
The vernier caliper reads 8.0 mm
